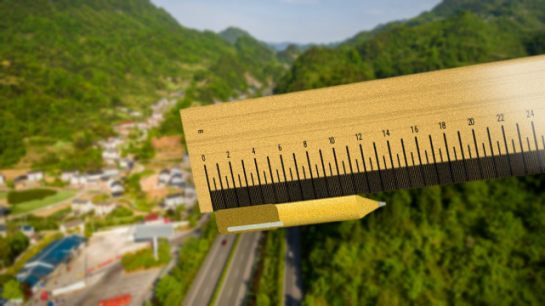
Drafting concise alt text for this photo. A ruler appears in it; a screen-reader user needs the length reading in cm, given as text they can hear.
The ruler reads 13 cm
